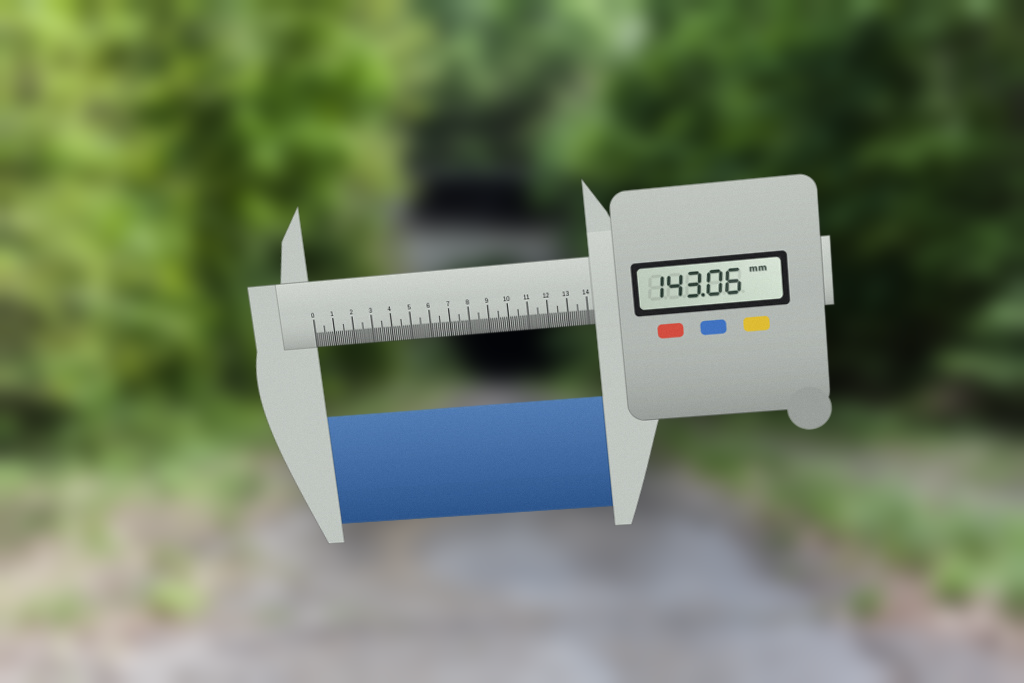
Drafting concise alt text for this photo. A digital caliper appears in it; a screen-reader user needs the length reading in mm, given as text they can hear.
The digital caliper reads 143.06 mm
